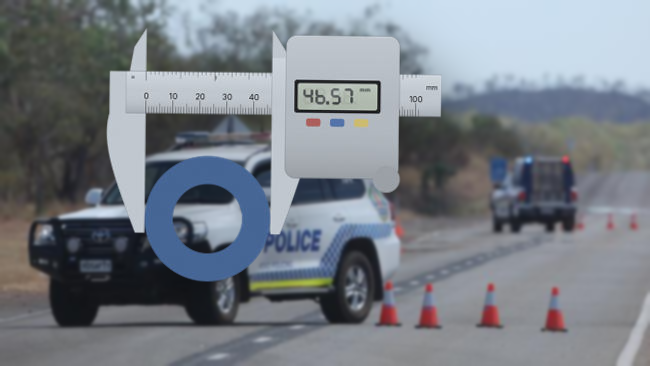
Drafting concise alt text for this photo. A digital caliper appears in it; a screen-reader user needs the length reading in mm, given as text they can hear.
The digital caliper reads 46.57 mm
